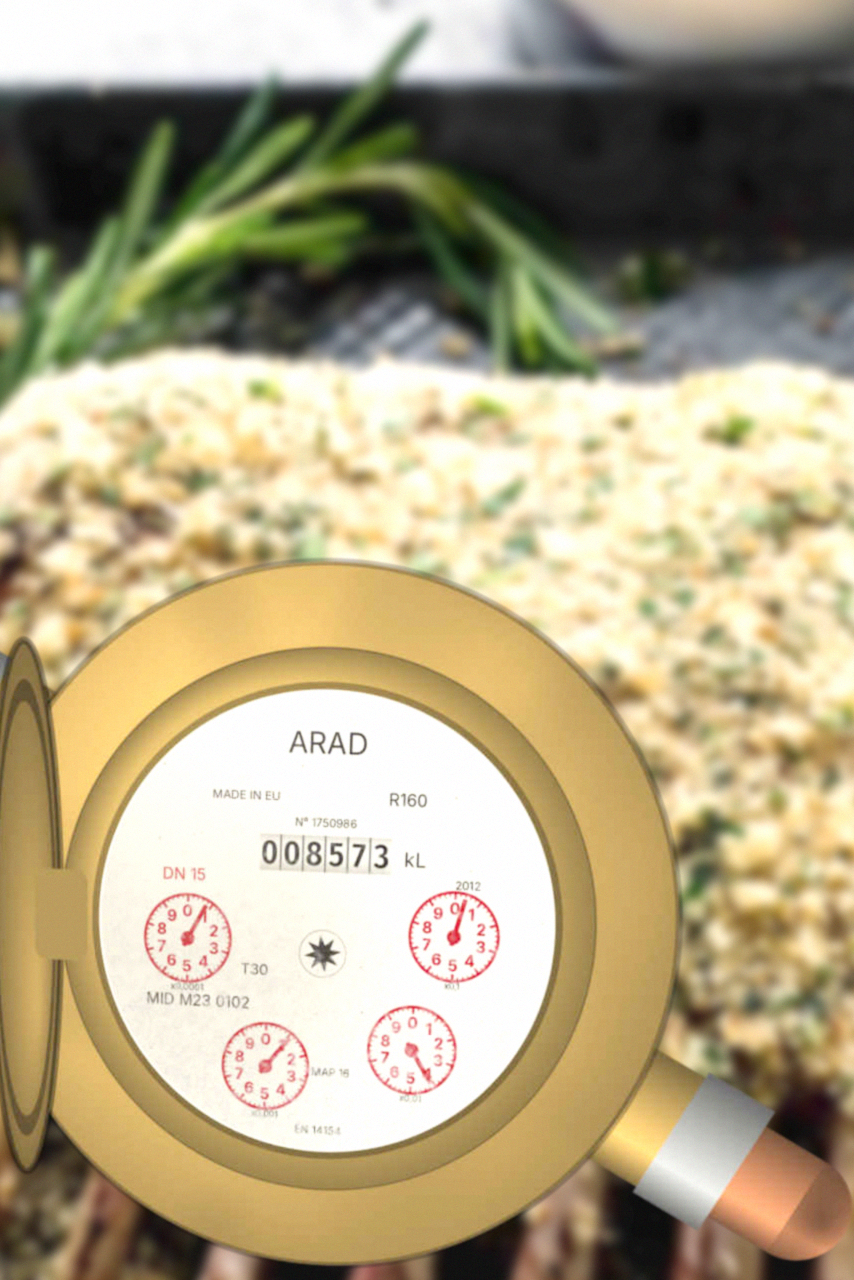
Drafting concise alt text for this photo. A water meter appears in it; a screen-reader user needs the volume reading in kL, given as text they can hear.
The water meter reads 8573.0410 kL
